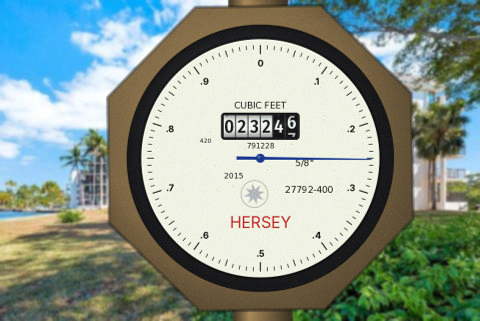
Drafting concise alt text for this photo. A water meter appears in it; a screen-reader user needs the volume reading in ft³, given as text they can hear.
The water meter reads 23246.25 ft³
